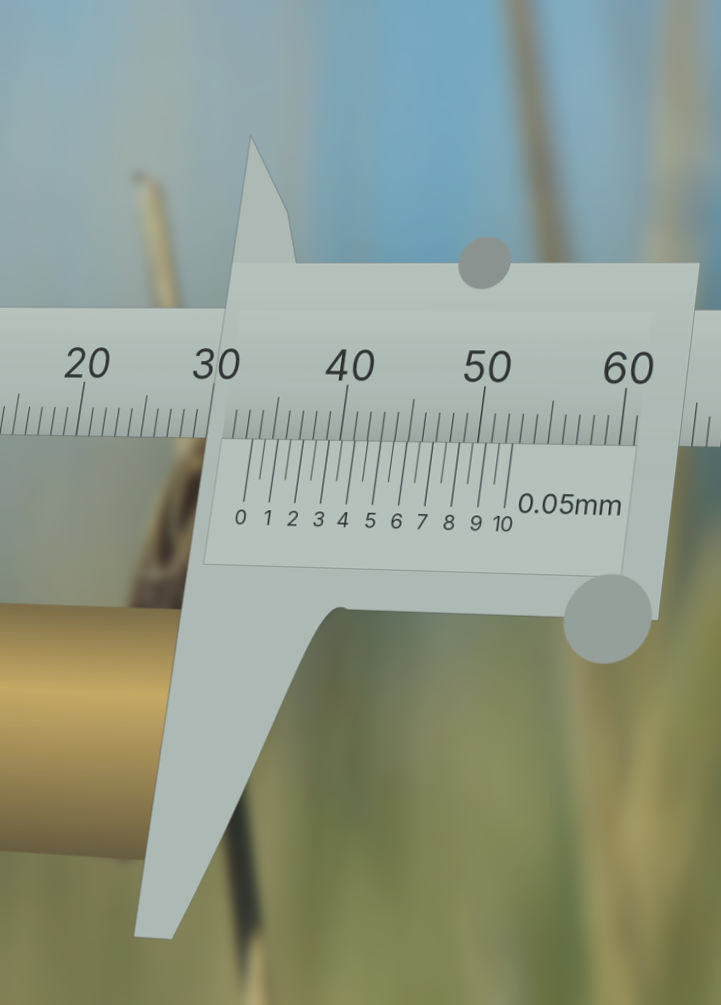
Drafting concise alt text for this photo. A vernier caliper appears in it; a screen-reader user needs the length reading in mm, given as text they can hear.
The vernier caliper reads 33.5 mm
